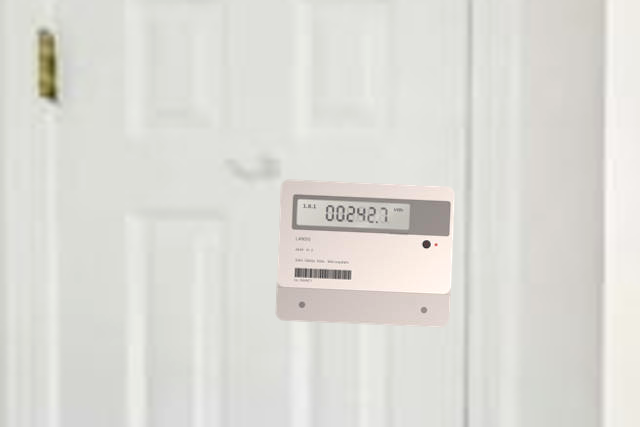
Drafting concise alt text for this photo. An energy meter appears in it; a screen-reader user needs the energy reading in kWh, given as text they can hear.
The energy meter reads 242.7 kWh
